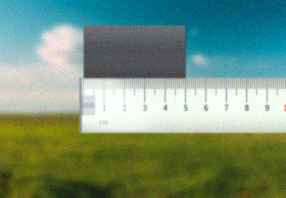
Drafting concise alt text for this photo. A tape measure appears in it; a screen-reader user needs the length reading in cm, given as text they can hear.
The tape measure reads 5 cm
